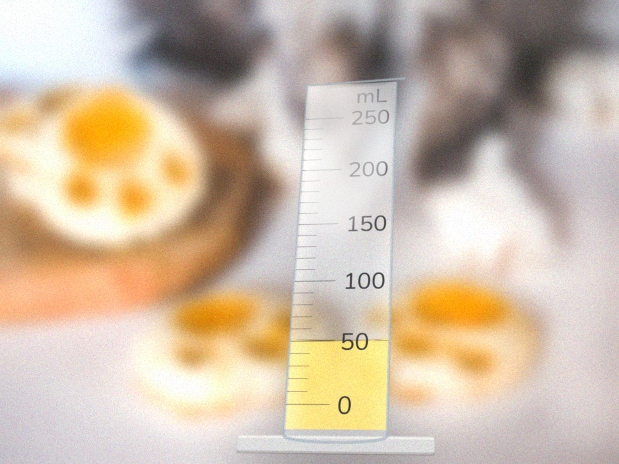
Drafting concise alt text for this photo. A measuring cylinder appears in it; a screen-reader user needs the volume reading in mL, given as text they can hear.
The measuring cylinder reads 50 mL
